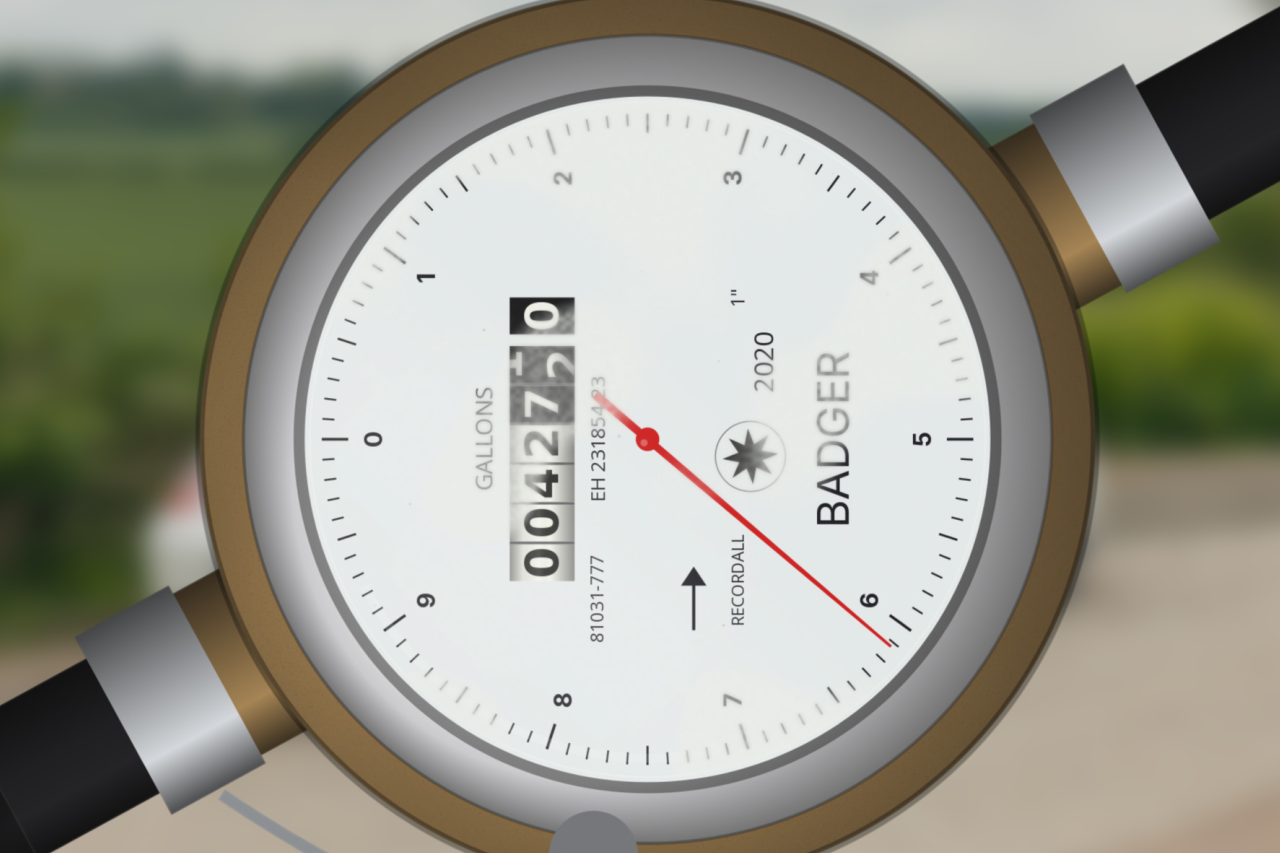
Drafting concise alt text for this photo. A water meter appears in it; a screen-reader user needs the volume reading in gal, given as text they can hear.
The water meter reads 42716.1 gal
